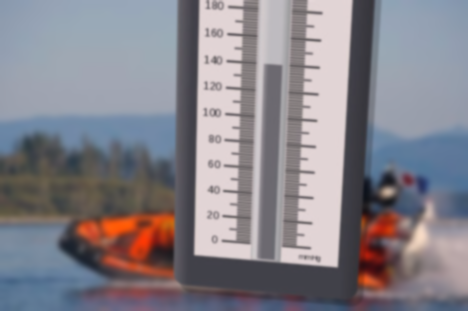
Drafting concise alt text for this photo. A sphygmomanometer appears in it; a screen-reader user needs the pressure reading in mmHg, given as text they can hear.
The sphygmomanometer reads 140 mmHg
